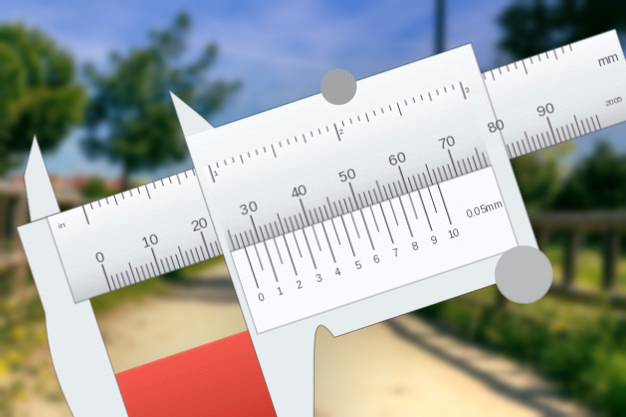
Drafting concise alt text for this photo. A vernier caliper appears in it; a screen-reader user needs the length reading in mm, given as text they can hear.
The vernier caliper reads 27.0 mm
